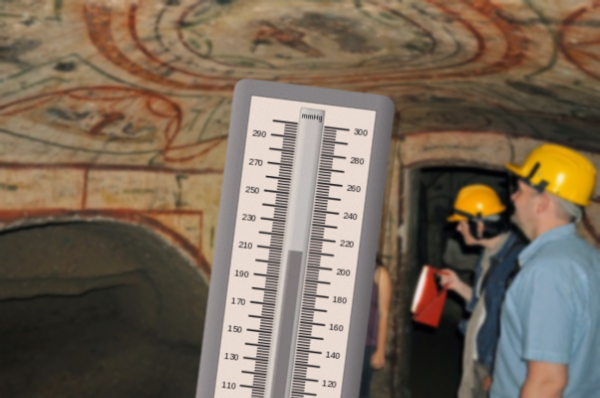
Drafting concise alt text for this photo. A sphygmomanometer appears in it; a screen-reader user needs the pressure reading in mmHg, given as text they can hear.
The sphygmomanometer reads 210 mmHg
